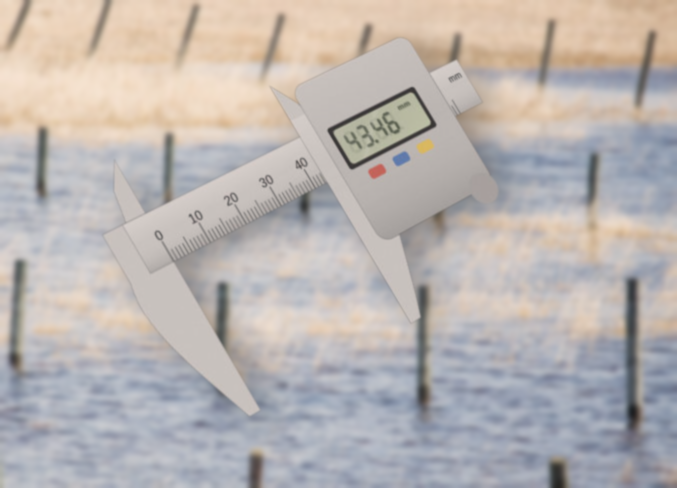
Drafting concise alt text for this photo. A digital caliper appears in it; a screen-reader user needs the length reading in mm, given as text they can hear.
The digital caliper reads 43.46 mm
